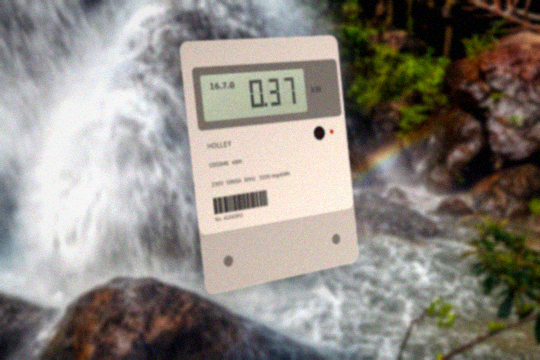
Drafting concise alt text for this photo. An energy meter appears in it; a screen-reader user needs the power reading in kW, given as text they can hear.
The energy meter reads 0.37 kW
